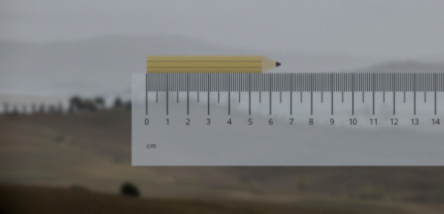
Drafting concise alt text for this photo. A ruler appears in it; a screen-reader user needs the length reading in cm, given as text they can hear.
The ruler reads 6.5 cm
